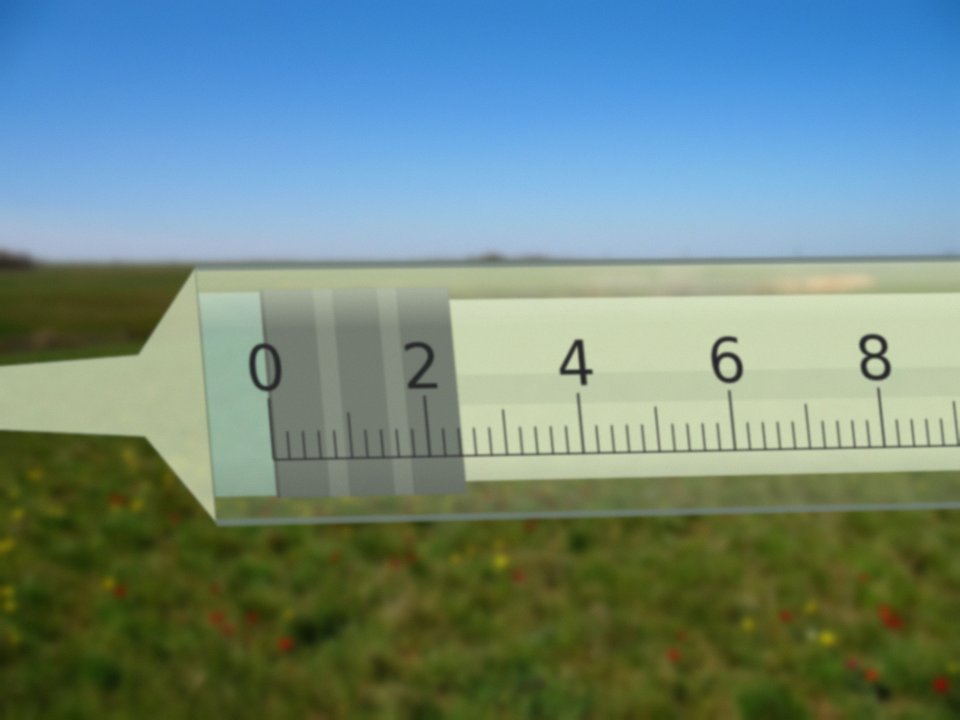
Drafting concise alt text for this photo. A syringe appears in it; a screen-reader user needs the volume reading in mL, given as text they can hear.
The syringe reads 0 mL
